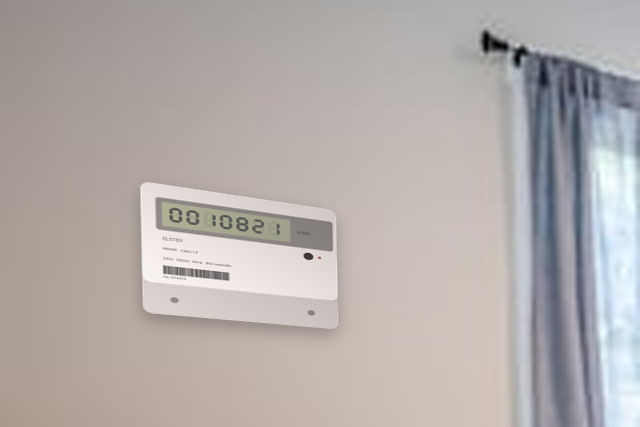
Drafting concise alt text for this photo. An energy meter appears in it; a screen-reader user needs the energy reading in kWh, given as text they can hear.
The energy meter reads 10821 kWh
